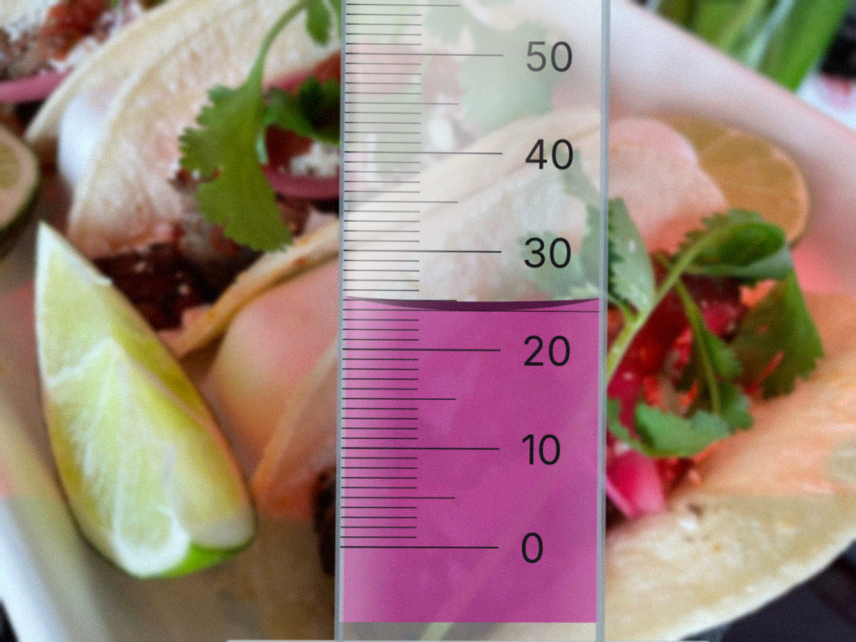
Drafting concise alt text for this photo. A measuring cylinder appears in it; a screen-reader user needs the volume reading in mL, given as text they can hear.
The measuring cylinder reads 24 mL
